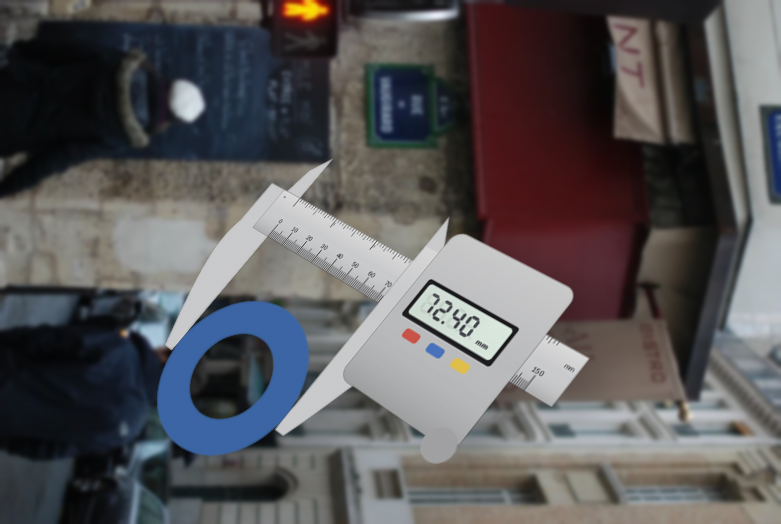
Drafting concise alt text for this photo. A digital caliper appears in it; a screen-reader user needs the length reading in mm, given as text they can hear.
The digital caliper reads 72.40 mm
